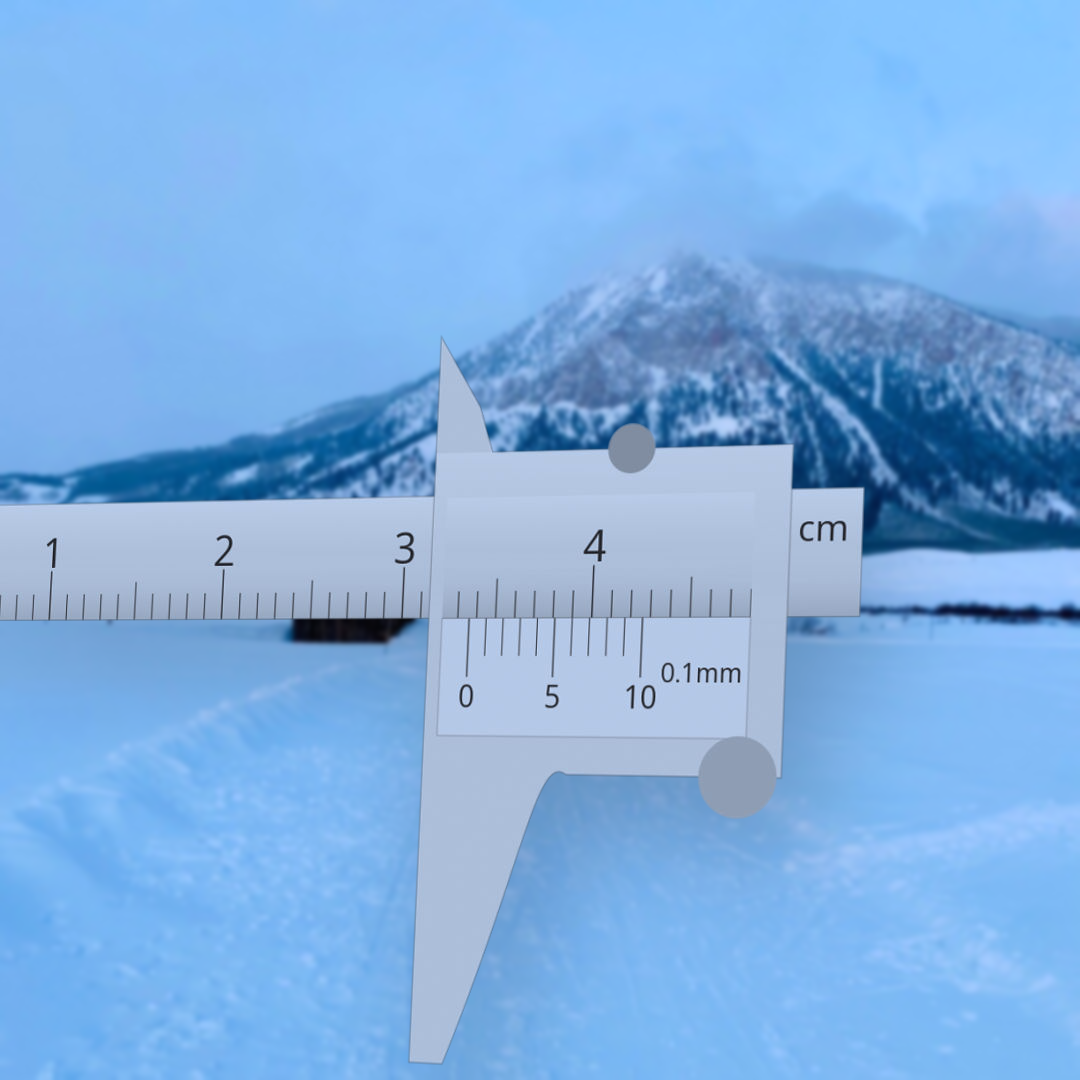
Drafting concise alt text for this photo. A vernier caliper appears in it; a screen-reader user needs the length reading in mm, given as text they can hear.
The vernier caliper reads 33.6 mm
